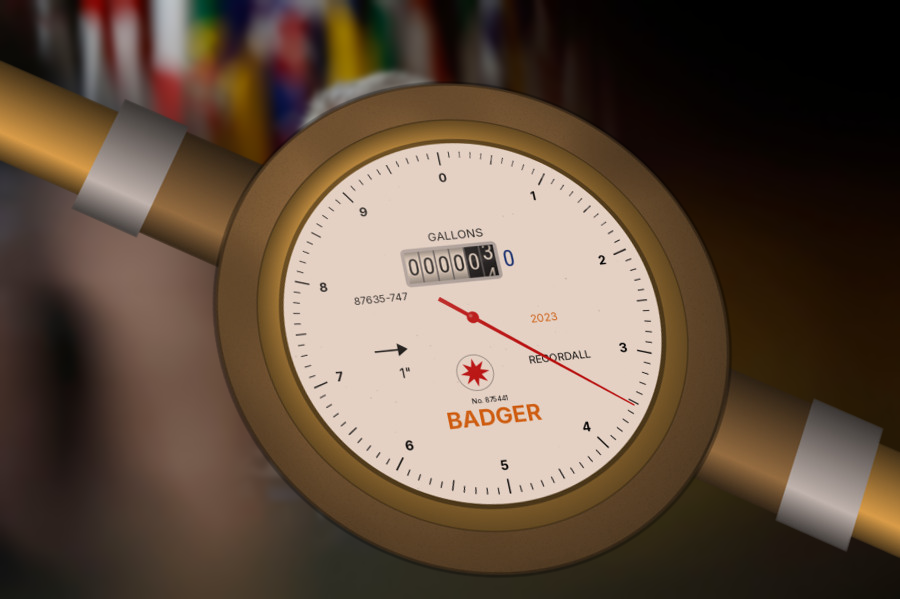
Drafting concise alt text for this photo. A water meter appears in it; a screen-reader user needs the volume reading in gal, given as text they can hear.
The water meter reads 33.5 gal
